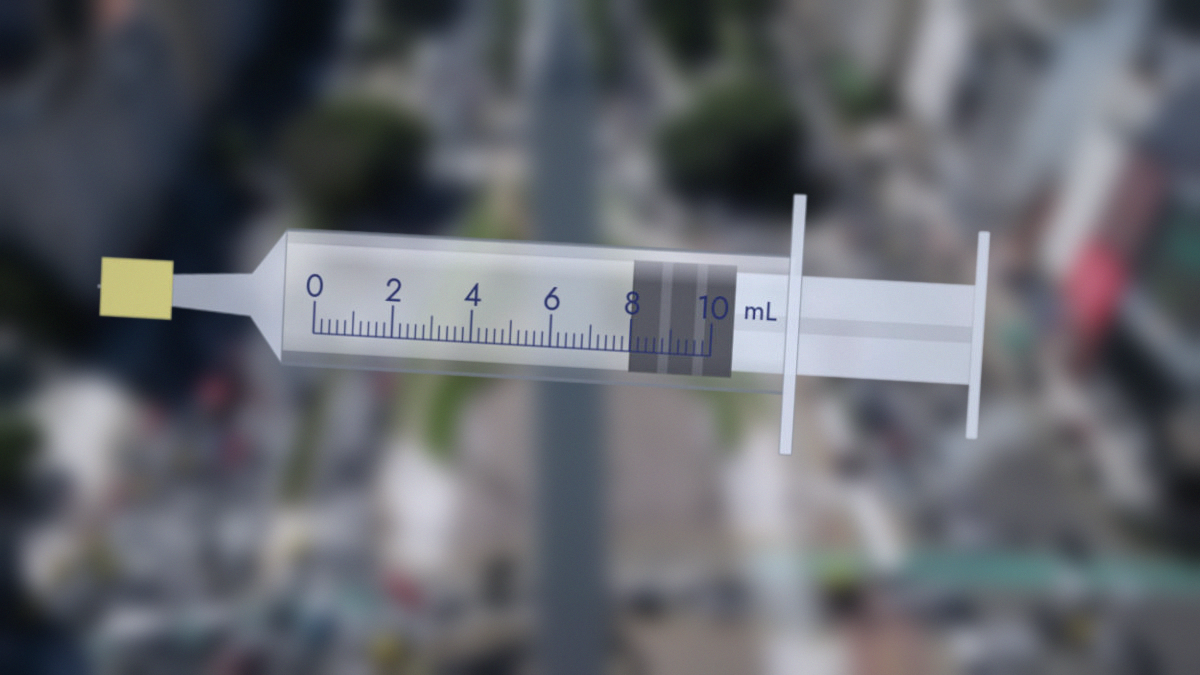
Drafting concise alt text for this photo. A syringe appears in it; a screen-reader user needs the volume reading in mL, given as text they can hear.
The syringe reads 8 mL
